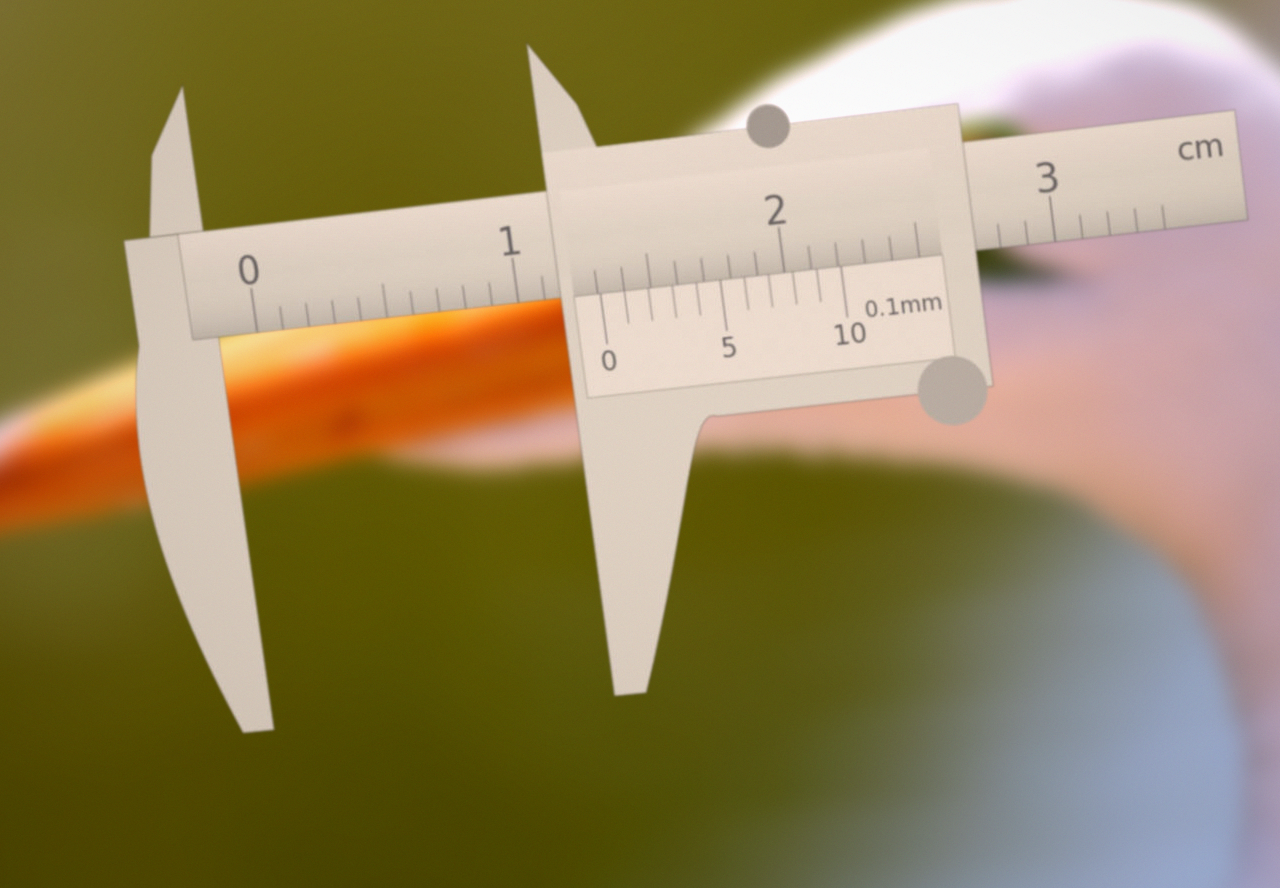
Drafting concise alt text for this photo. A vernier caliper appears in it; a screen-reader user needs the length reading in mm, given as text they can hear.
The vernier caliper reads 13.1 mm
